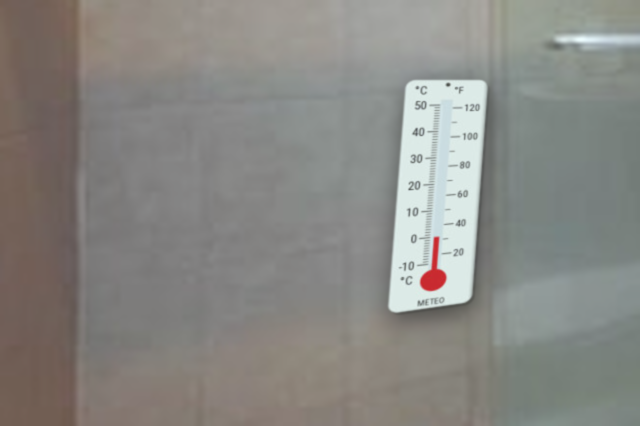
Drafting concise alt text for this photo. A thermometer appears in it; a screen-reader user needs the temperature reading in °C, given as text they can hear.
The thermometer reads 0 °C
